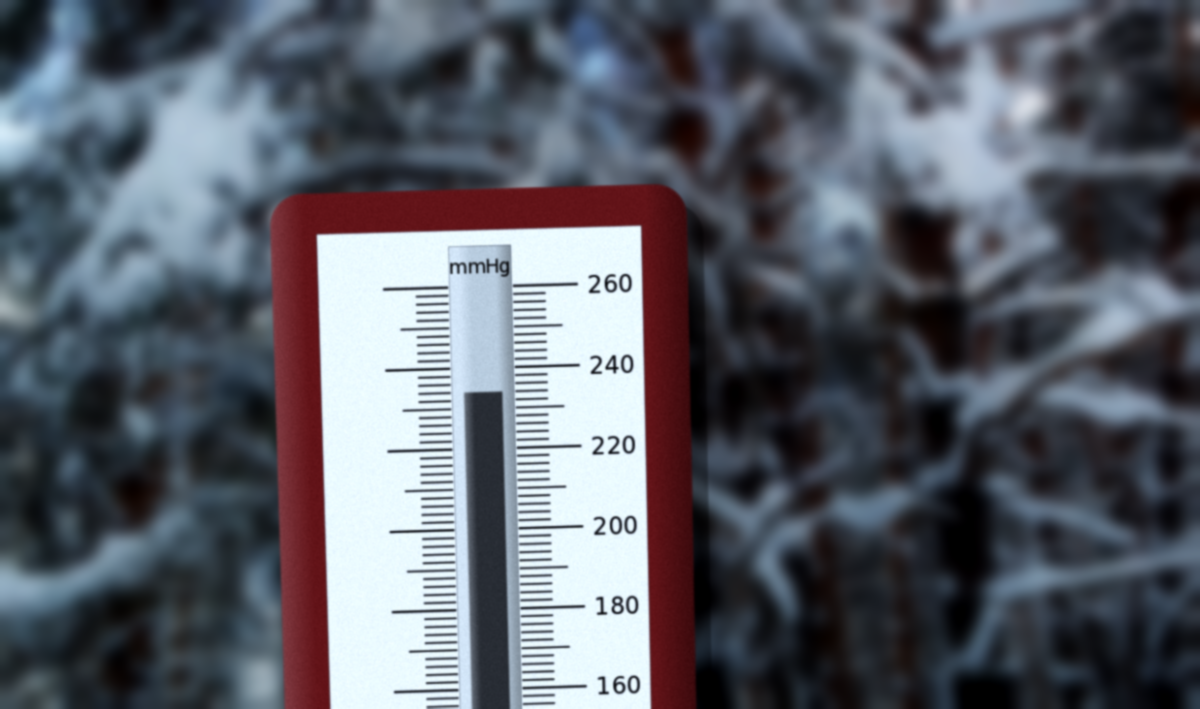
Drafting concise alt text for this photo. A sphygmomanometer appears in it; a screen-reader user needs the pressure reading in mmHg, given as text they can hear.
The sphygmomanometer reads 234 mmHg
